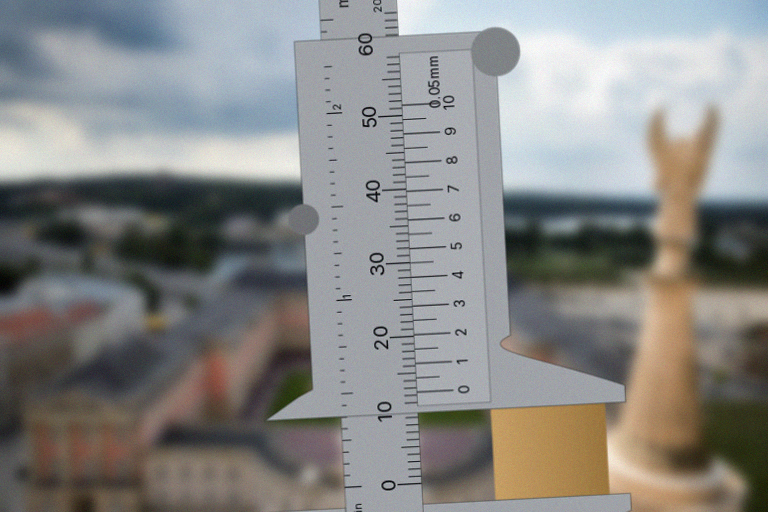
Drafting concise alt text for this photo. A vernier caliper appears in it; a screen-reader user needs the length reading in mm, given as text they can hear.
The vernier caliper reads 12.4 mm
